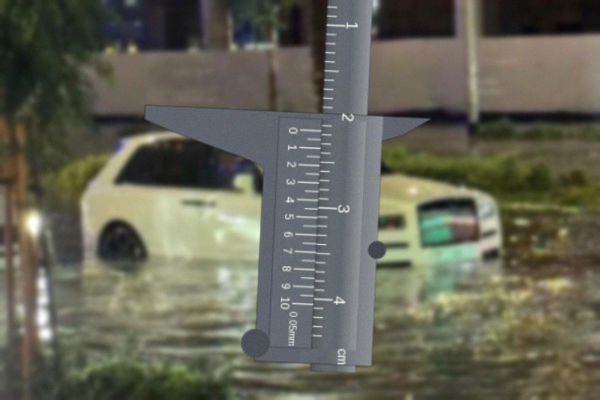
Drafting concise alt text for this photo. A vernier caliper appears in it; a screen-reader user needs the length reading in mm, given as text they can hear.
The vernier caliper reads 21.6 mm
